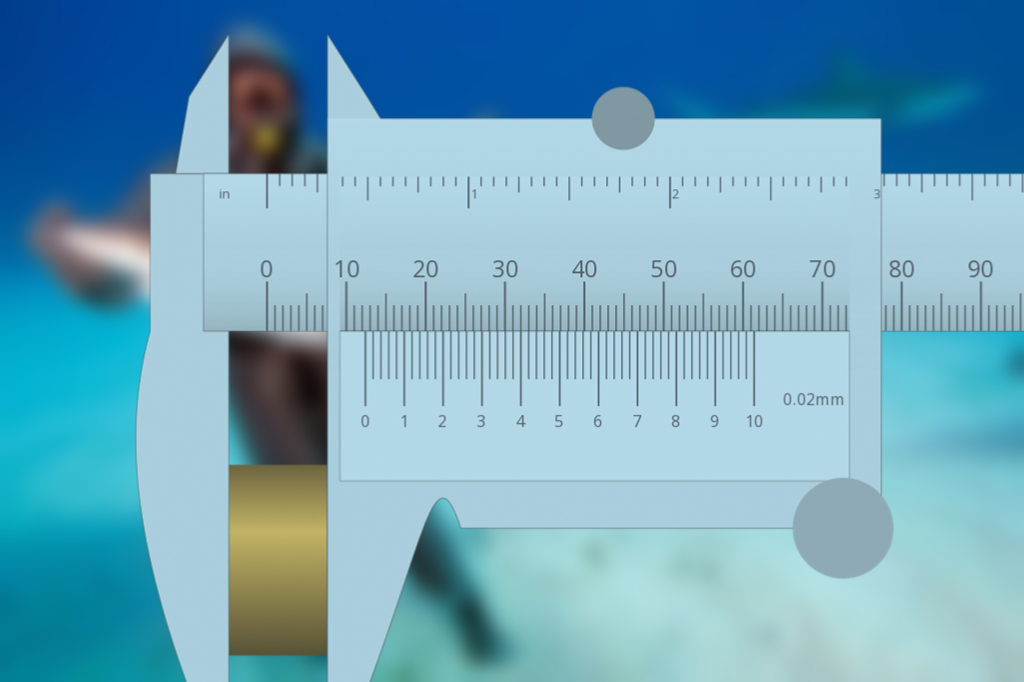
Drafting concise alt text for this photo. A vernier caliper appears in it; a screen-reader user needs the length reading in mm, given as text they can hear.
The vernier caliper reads 12.4 mm
